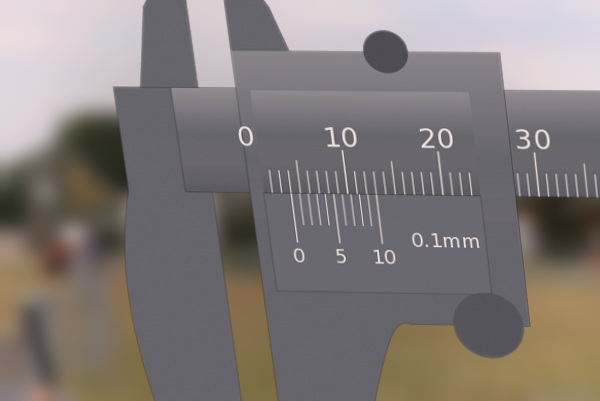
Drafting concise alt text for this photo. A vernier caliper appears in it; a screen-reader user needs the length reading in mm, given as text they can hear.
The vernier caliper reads 4.0 mm
